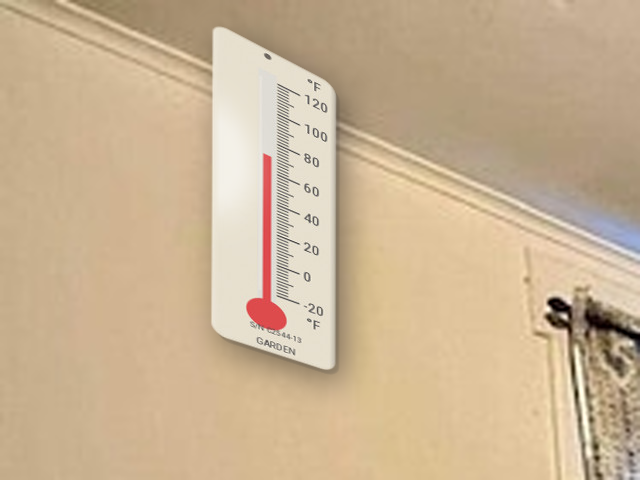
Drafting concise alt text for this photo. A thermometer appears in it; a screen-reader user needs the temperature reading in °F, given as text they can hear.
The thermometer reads 70 °F
